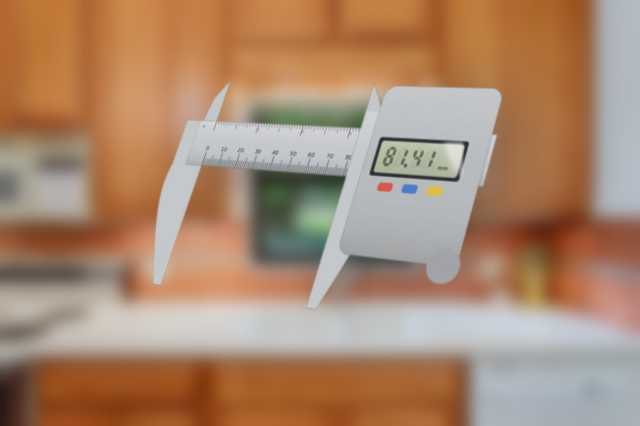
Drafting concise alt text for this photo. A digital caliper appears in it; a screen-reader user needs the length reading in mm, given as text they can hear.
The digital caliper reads 81.41 mm
